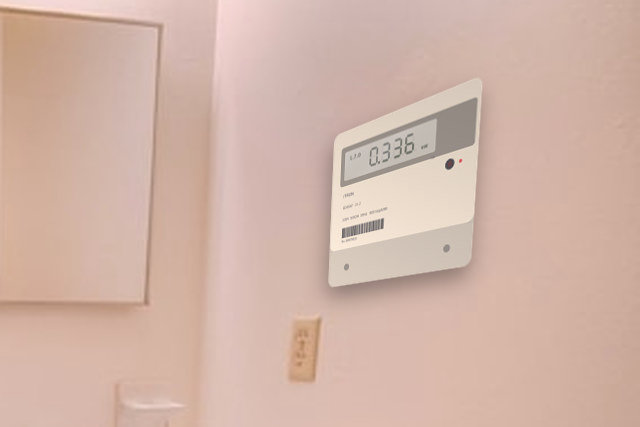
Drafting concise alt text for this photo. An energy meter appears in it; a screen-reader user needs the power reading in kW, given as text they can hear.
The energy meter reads 0.336 kW
